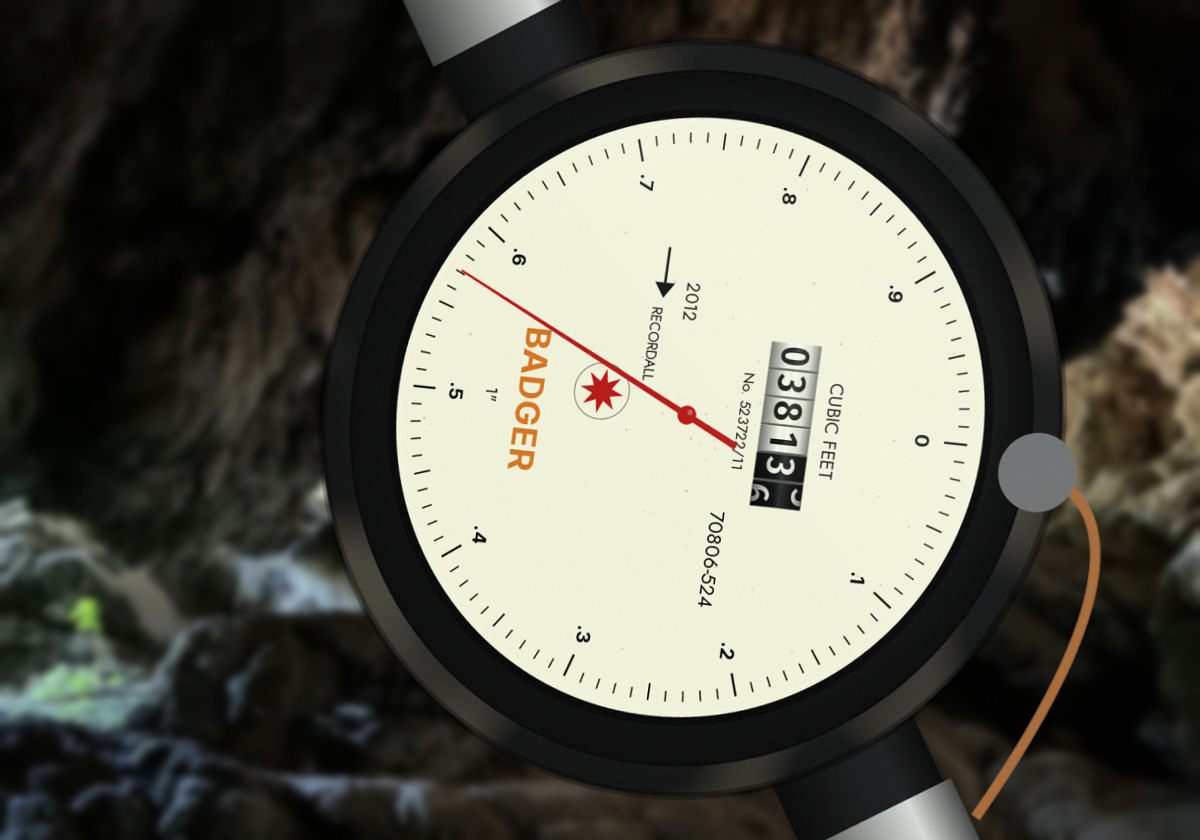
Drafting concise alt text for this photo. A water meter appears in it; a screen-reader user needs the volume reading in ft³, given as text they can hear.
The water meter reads 38135.57 ft³
